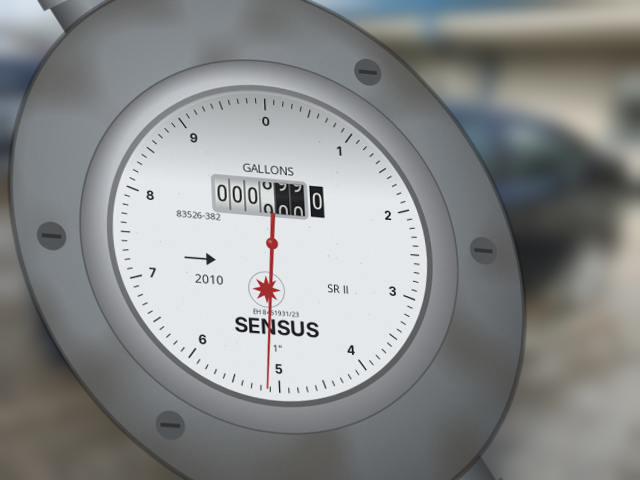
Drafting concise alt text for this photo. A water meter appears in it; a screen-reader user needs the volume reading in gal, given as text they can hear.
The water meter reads 8995.1 gal
